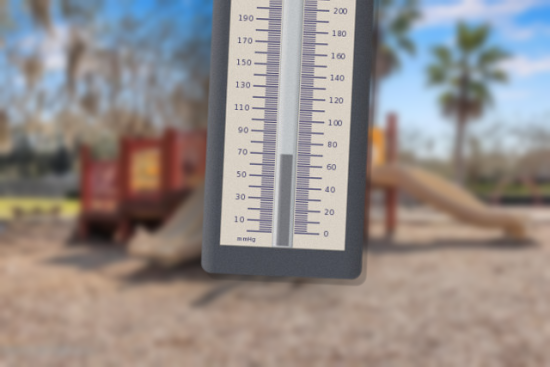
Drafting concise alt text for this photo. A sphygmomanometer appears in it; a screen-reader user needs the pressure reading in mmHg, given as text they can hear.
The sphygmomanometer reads 70 mmHg
